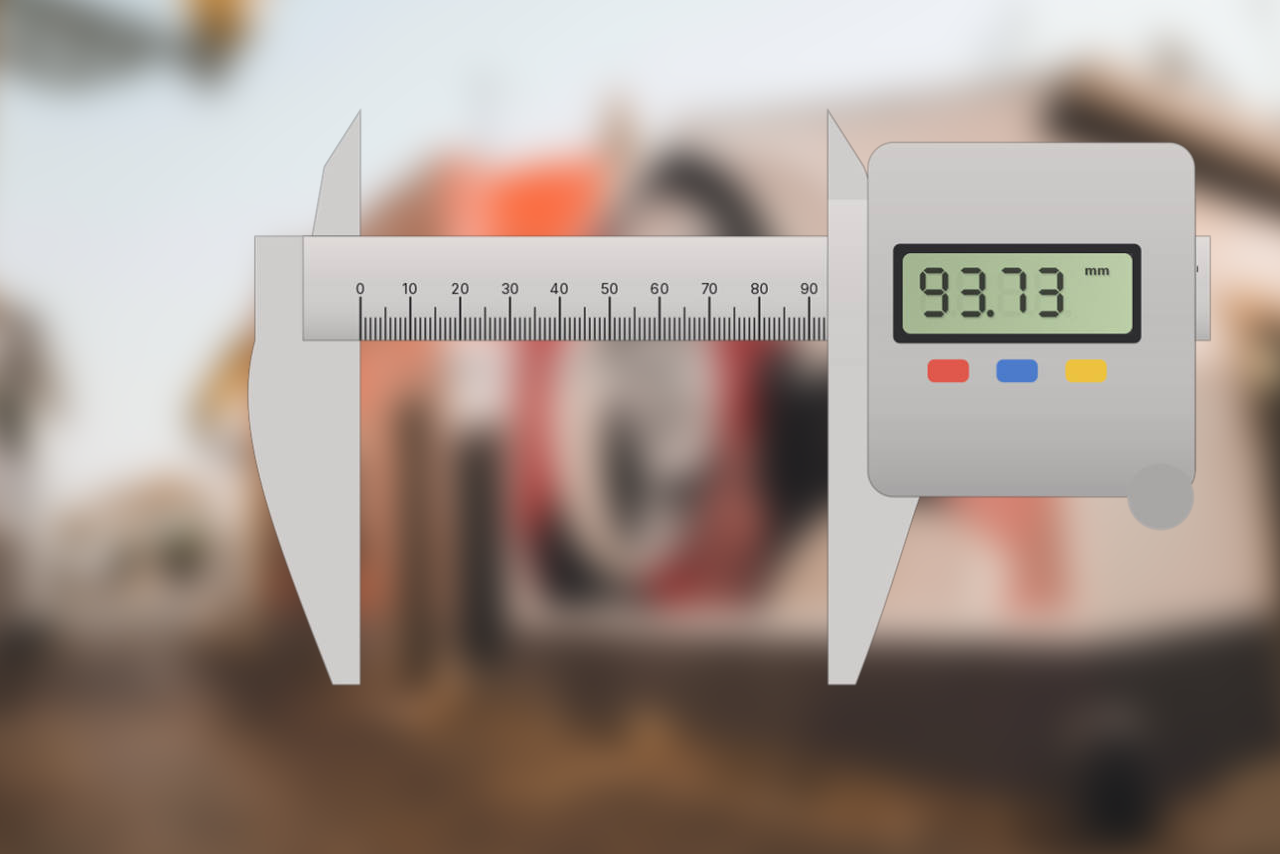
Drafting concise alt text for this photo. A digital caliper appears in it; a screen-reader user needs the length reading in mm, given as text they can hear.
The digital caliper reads 93.73 mm
